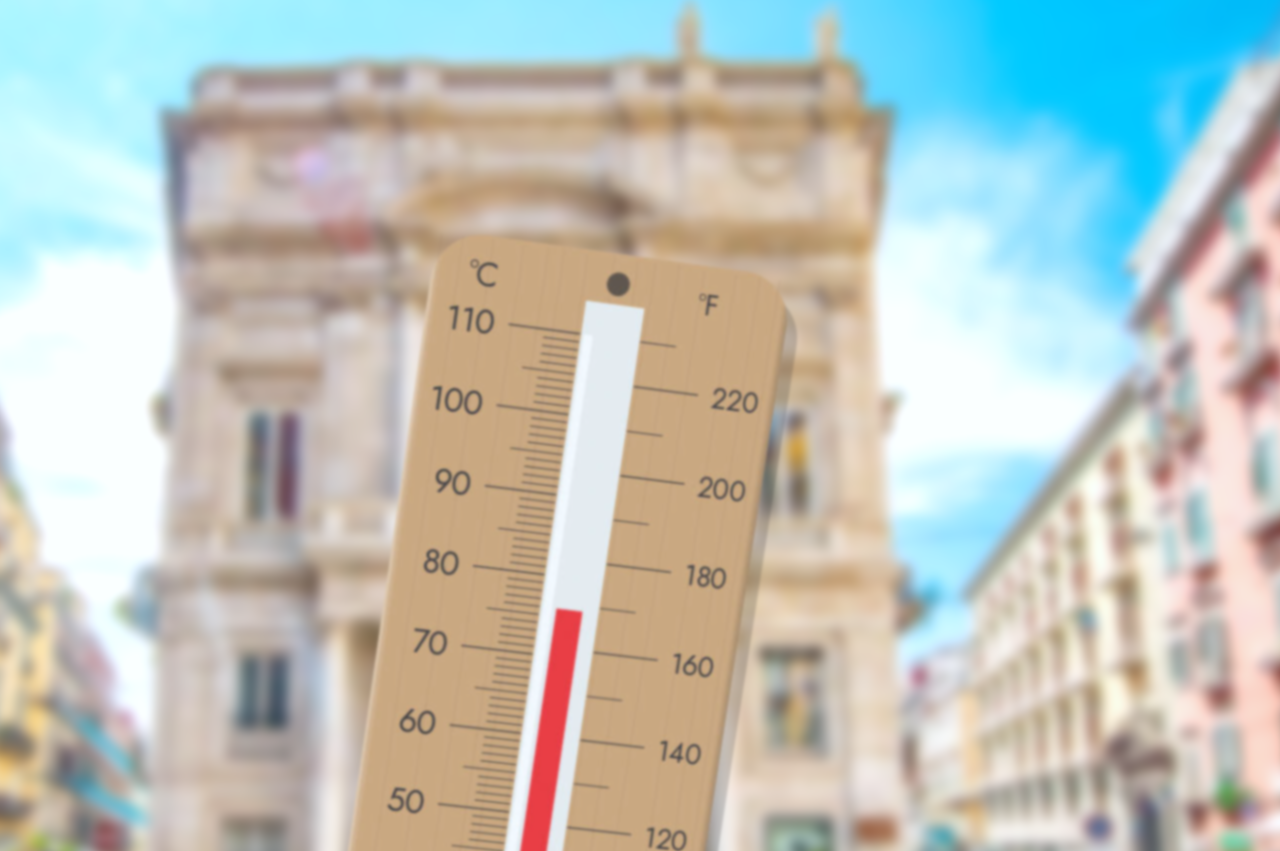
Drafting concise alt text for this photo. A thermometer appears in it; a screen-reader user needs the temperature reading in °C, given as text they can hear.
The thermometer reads 76 °C
